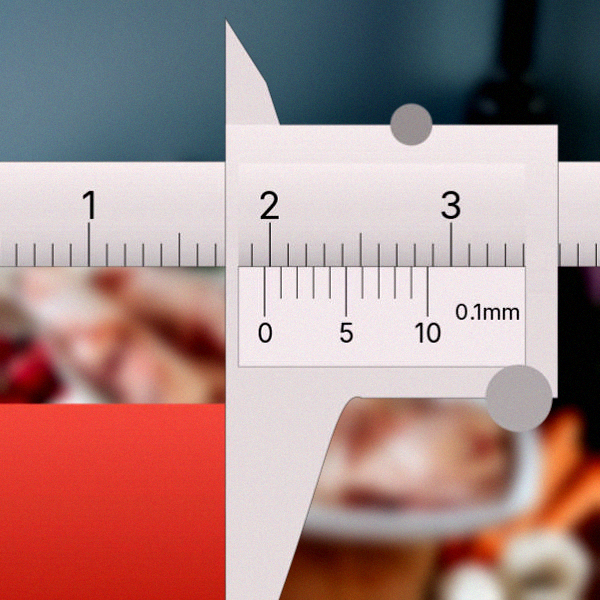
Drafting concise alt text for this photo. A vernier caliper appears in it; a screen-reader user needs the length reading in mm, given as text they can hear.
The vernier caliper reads 19.7 mm
